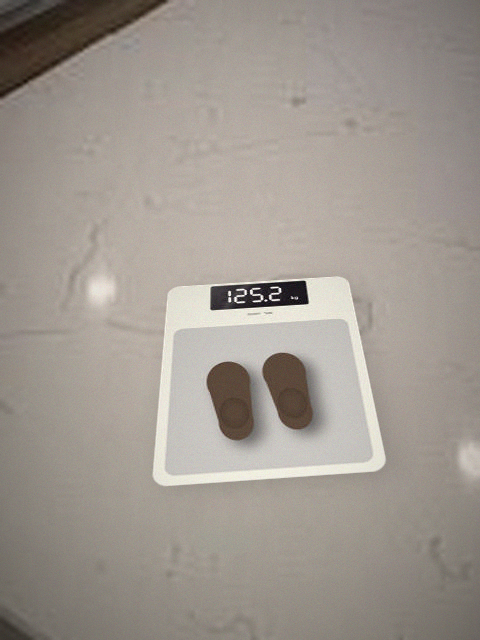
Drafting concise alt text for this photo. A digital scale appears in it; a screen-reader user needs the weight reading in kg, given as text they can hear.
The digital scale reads 125.2 kg
